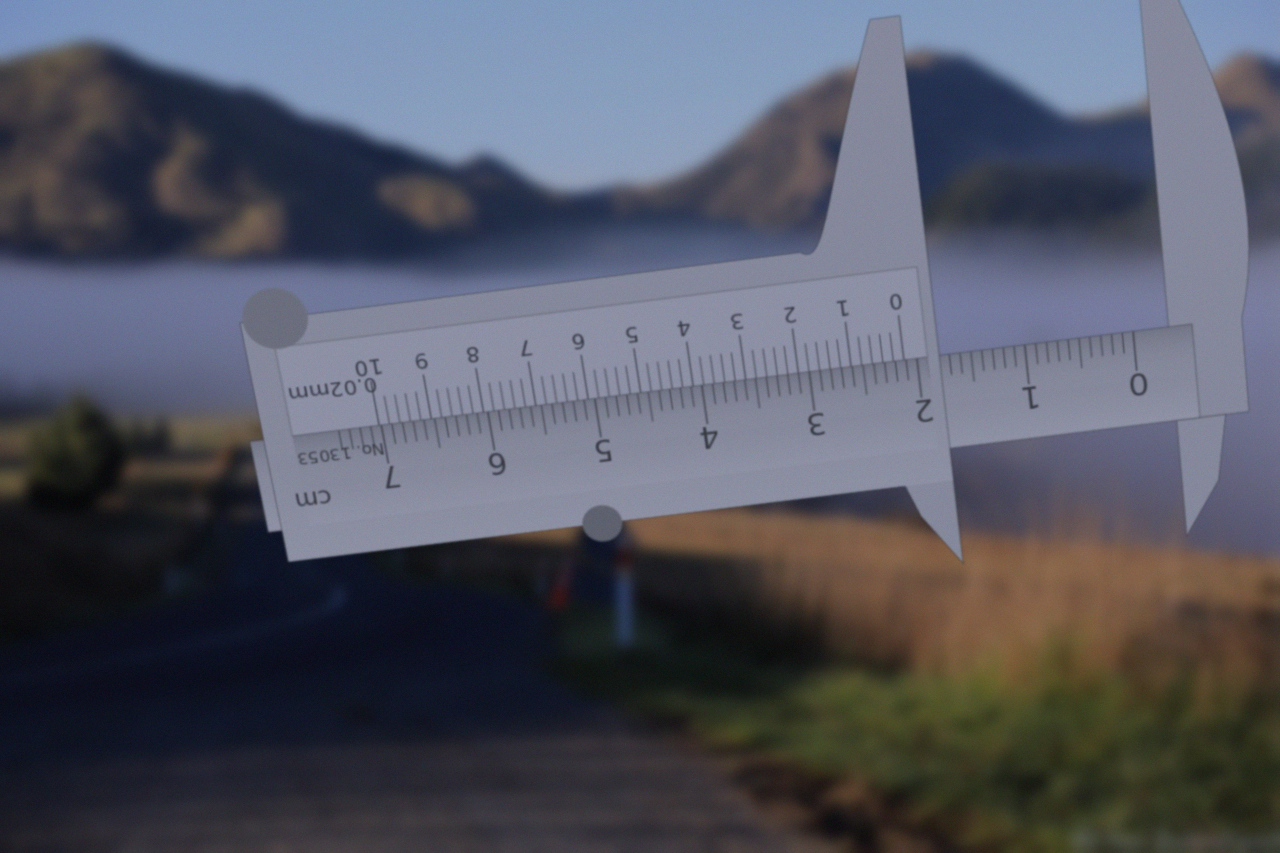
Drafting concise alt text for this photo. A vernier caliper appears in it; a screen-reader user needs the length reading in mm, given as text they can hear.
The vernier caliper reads 21.2 mm
